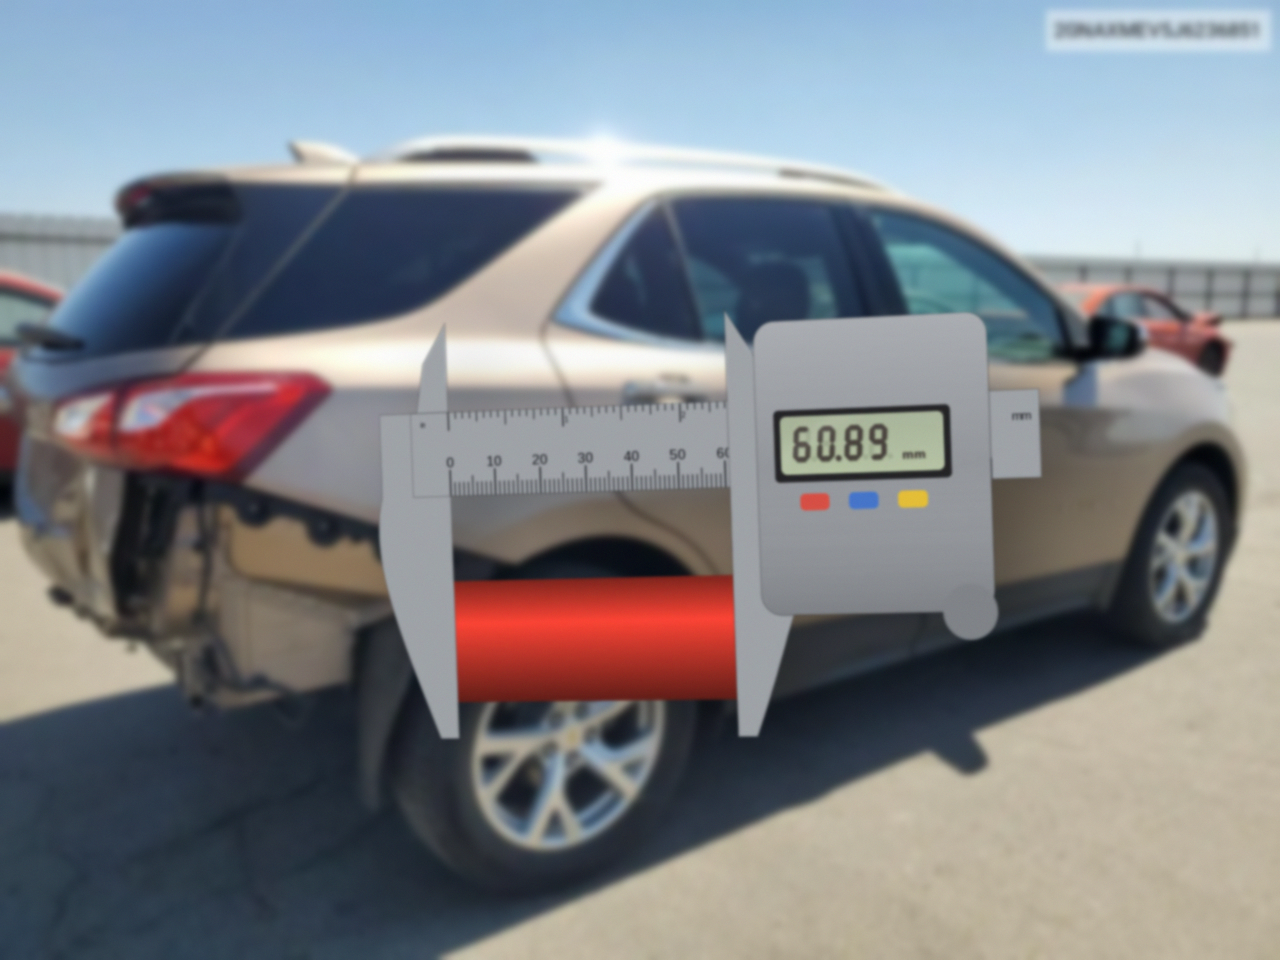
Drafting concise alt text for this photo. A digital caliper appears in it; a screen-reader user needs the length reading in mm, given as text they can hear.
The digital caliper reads 60.89 mm
